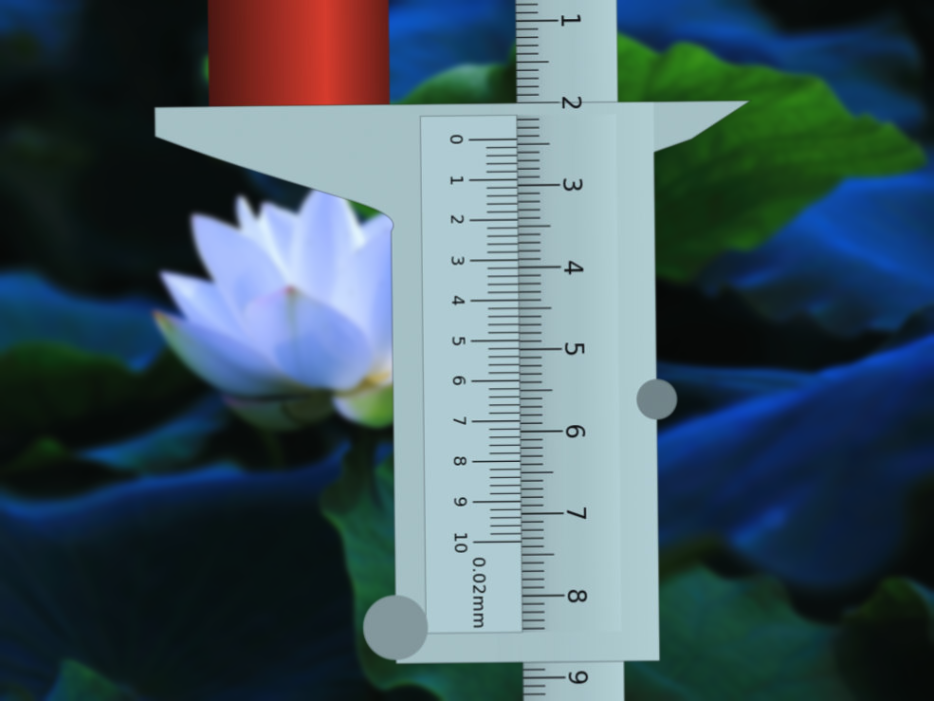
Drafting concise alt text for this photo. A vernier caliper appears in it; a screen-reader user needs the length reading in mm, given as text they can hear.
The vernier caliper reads 24.4 mm
